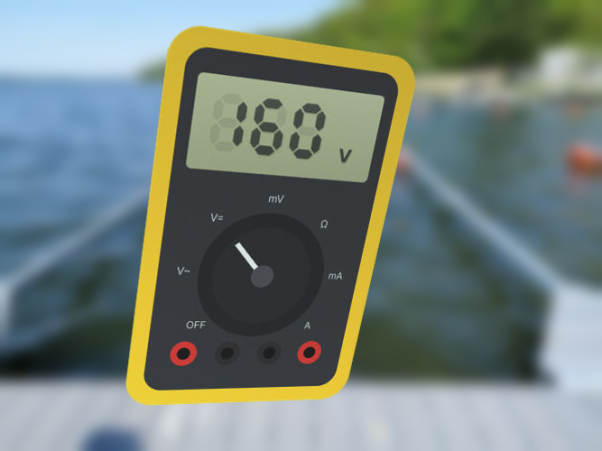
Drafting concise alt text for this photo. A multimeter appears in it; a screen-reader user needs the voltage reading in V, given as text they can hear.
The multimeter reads 160 V
